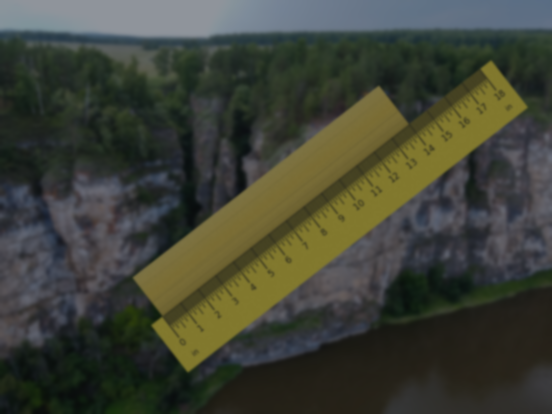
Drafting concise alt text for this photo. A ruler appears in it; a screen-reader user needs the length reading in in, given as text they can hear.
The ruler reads 14 in
